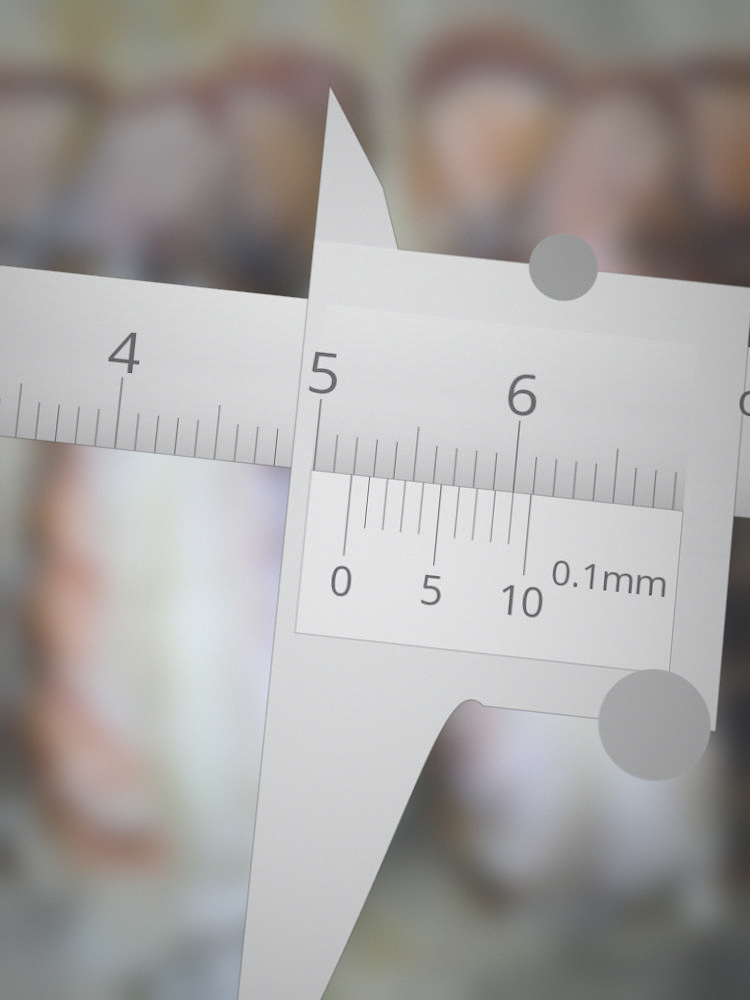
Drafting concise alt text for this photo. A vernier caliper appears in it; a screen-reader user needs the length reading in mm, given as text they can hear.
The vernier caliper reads 51.9 mm
